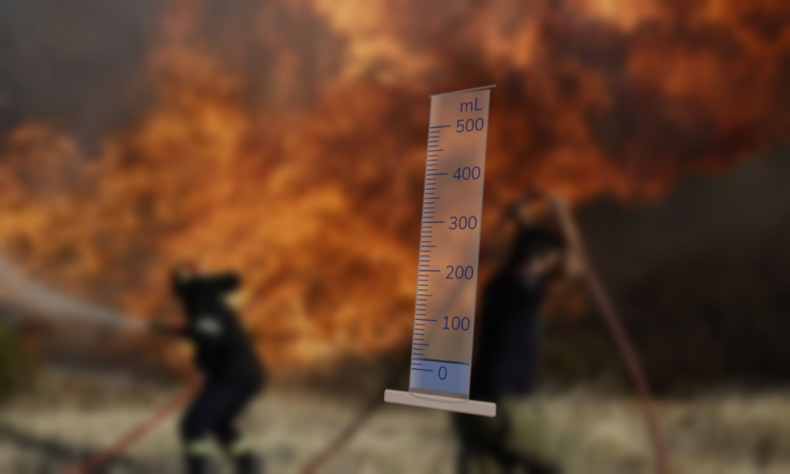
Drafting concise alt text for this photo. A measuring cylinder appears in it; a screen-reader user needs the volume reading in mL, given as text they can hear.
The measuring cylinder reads 20 mL
